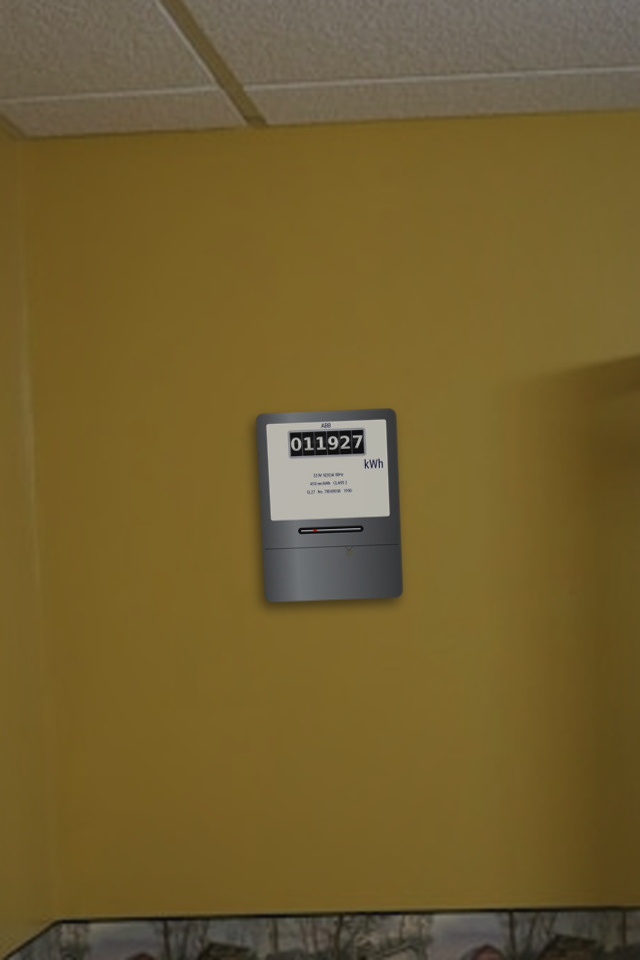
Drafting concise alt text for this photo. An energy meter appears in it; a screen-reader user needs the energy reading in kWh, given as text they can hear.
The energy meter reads 11927 kWh
